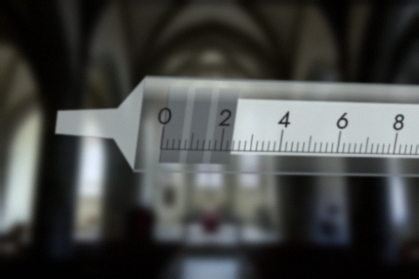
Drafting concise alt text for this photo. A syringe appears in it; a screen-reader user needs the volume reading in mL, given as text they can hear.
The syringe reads 0 mL
